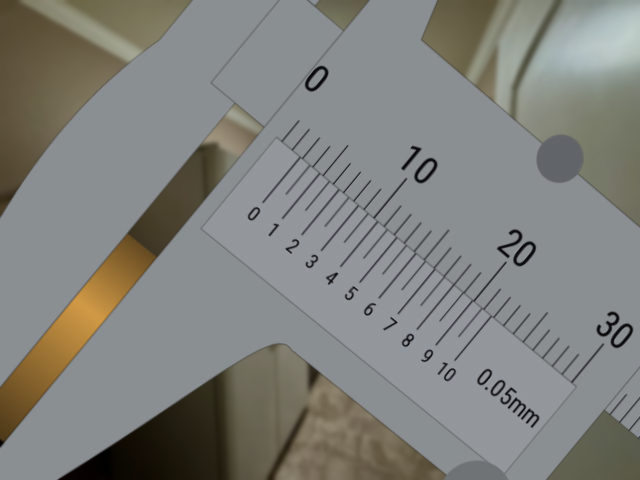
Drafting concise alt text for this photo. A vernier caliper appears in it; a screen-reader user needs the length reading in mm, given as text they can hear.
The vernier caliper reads 2.8 mm
